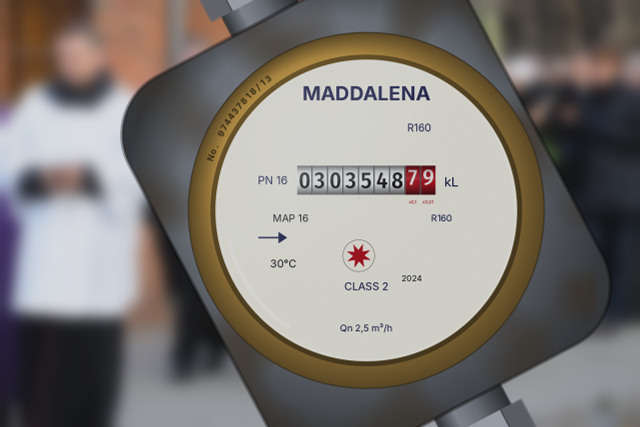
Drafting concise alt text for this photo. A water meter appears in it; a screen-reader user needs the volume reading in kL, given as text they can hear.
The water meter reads 303548.79 kL
